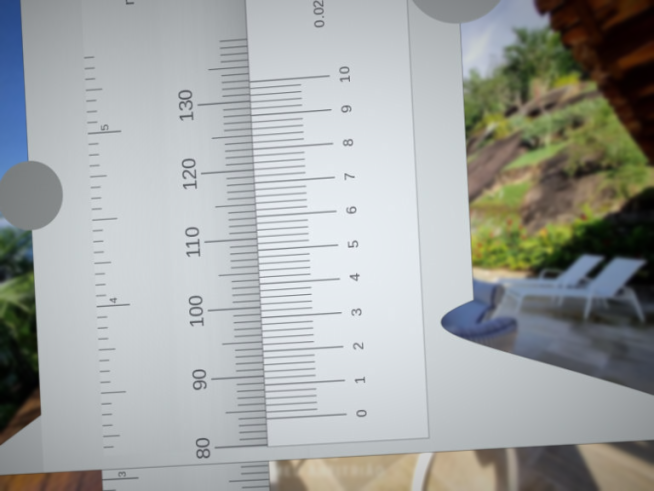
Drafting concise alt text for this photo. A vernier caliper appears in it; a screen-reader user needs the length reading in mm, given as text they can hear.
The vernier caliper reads 83.8 mm
